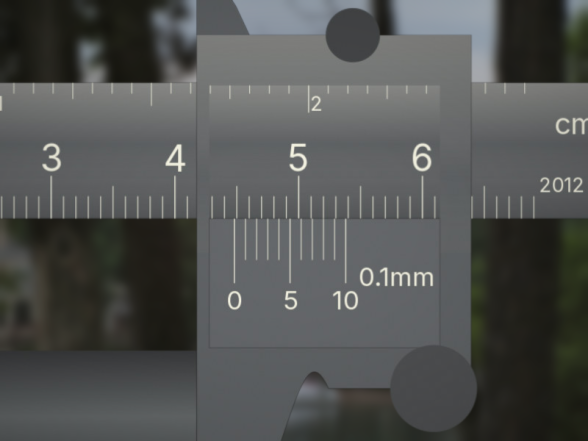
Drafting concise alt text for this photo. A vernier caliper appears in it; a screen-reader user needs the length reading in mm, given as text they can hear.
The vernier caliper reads 44.8 mm
